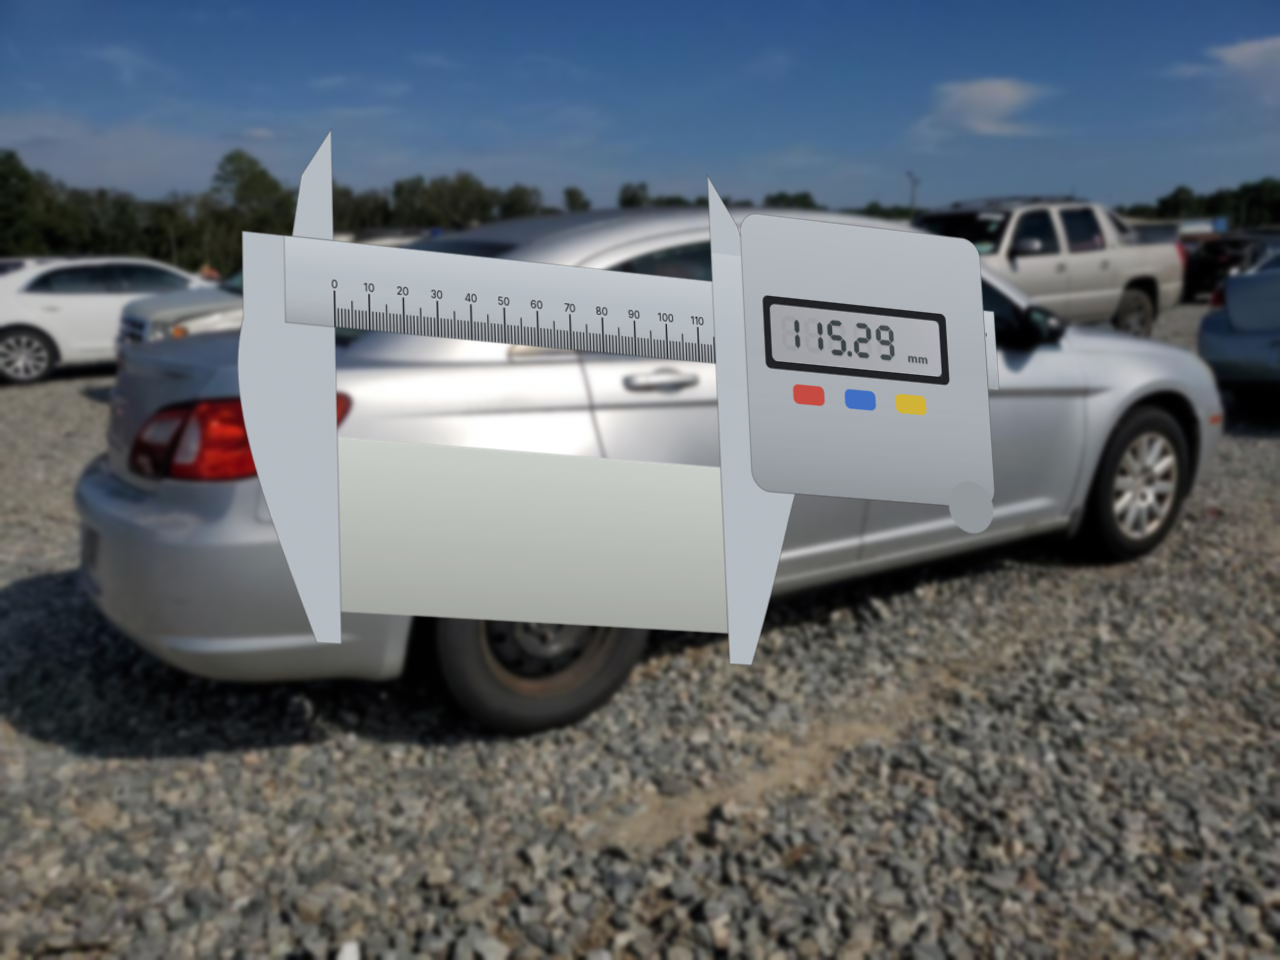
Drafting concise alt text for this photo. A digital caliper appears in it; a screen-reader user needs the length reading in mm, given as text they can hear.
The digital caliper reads 115.29 mm
